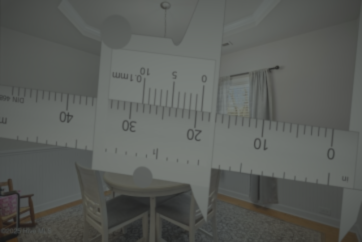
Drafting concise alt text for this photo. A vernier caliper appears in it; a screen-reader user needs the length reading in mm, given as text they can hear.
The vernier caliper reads 19.2 mm
